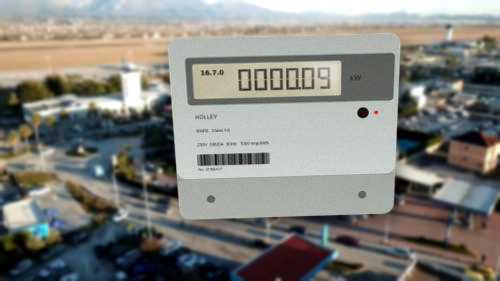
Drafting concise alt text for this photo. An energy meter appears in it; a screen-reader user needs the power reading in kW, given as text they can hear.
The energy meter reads 0.09 kW
